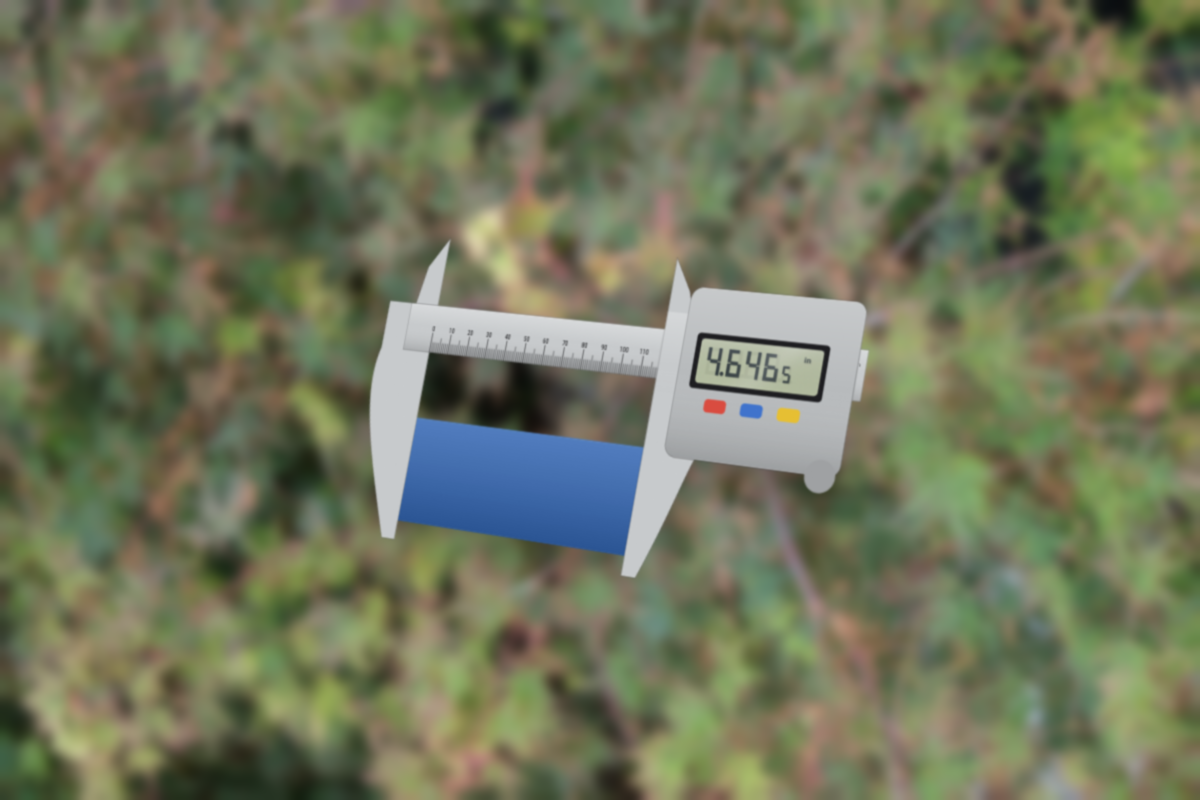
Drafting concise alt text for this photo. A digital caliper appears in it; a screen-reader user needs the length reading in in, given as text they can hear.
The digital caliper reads 4.6465 in
